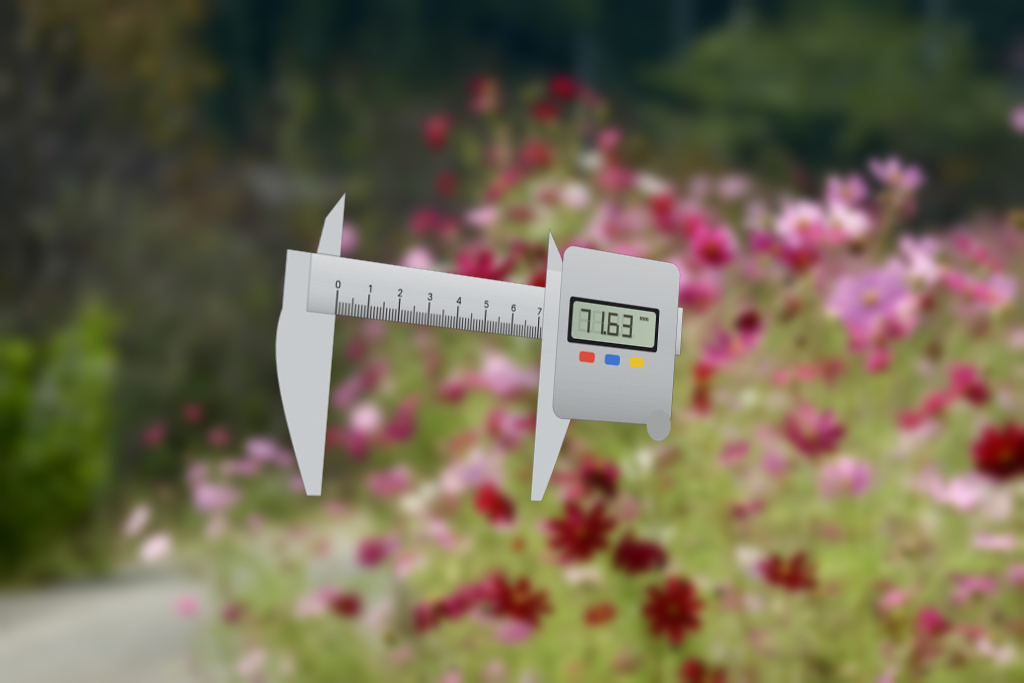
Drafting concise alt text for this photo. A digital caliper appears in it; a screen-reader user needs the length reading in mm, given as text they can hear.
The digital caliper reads 71.63 mm
